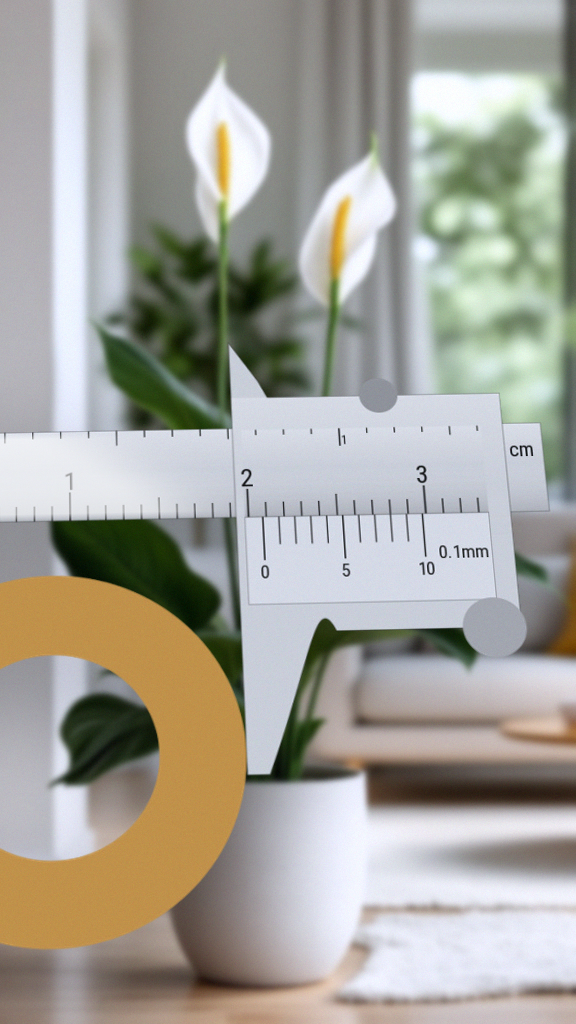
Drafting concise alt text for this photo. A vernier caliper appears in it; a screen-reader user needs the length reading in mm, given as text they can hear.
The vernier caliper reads 20.8 mm
